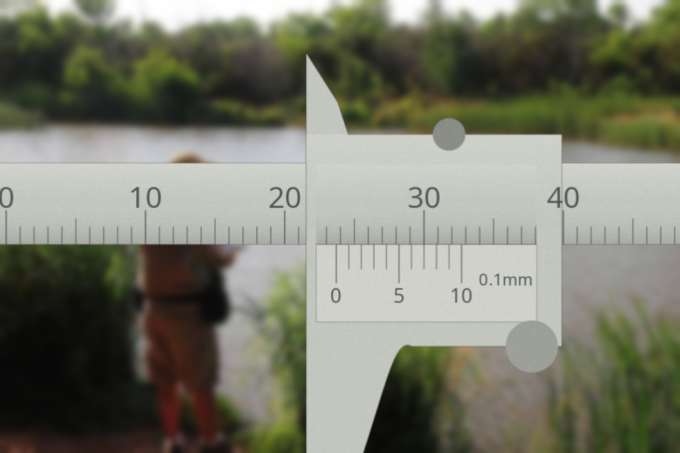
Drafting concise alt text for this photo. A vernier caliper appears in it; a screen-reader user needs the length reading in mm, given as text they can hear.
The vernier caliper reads 23.7 mm
